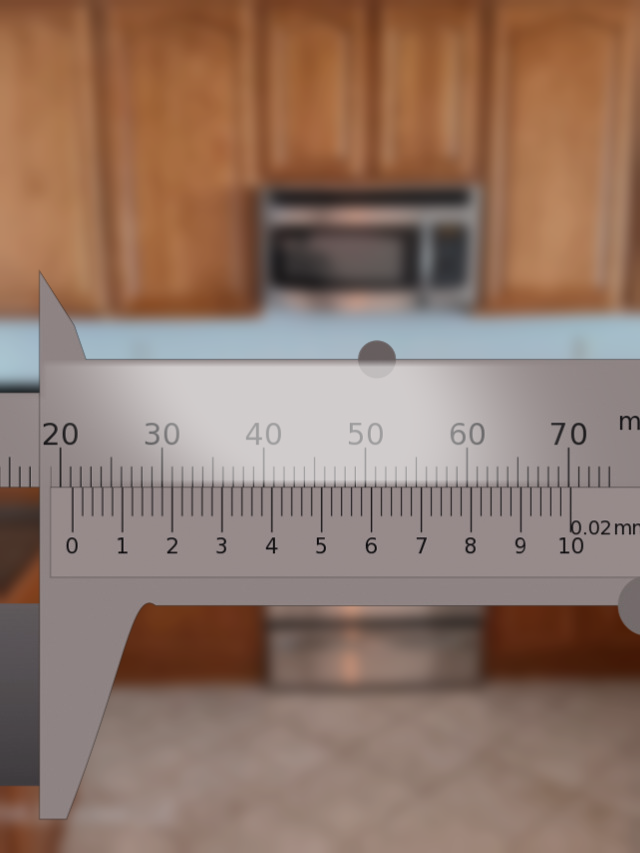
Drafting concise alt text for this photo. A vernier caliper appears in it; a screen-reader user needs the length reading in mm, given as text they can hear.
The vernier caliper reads 21.2 mm
